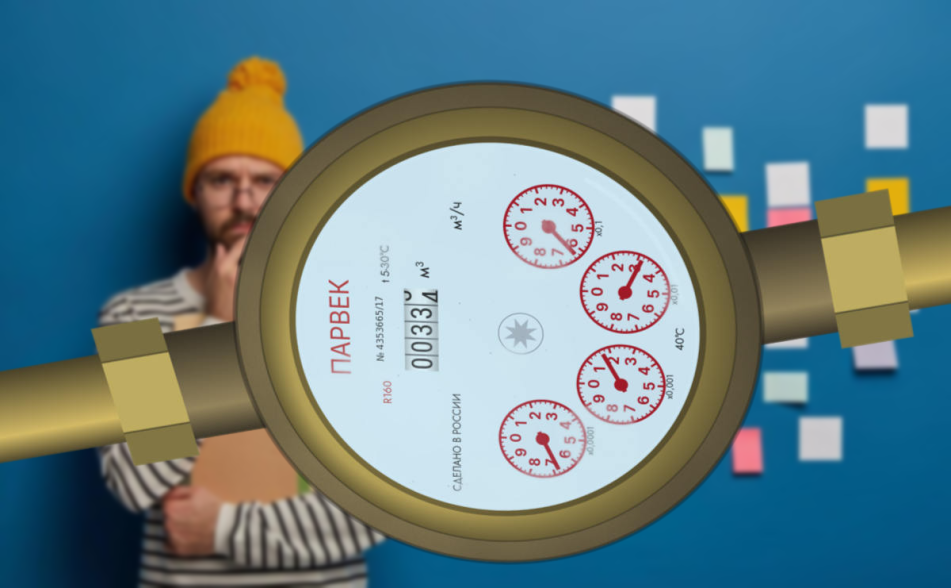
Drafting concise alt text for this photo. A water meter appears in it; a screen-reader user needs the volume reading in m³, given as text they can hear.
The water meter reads 333.6316 m³
